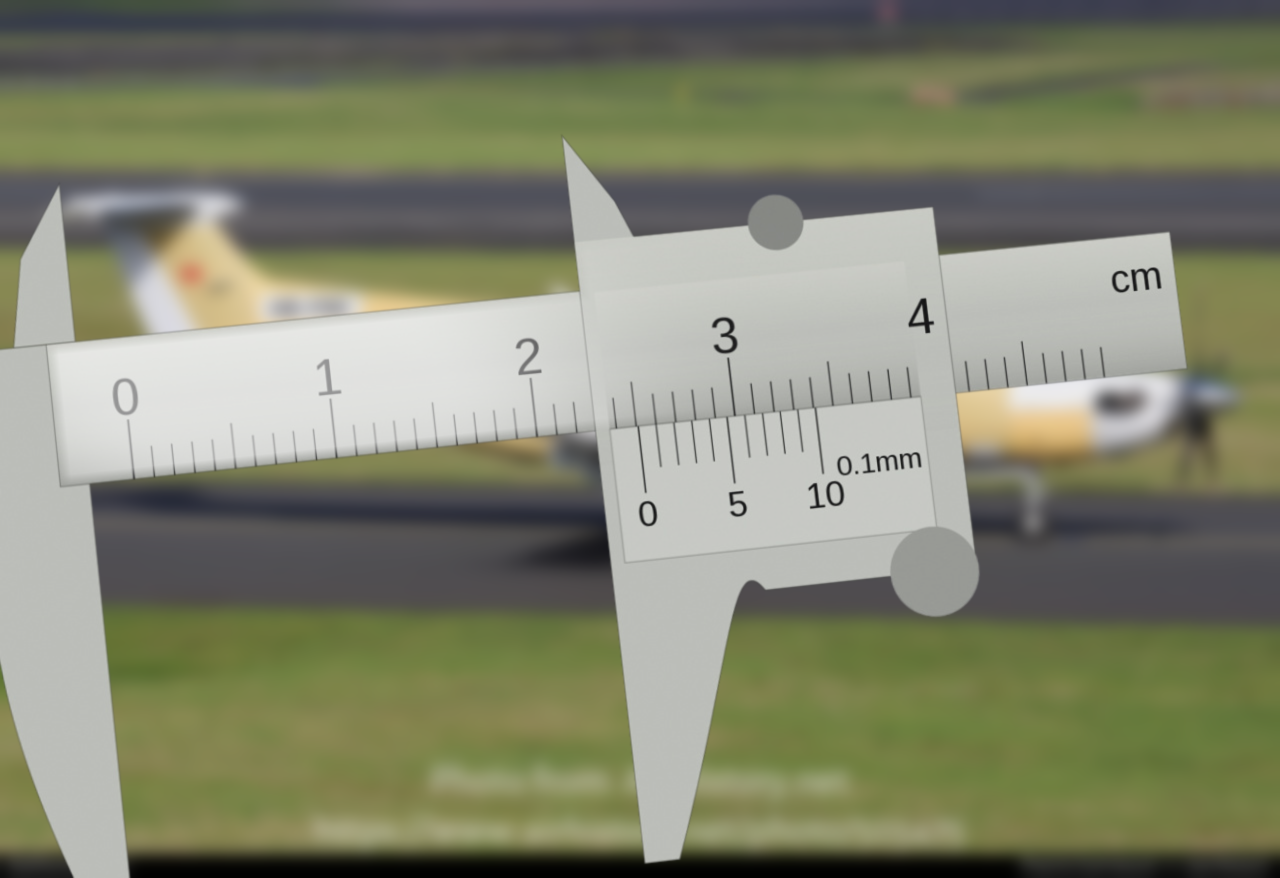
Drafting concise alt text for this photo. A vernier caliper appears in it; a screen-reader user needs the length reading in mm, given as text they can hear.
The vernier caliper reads 25.1 mm
